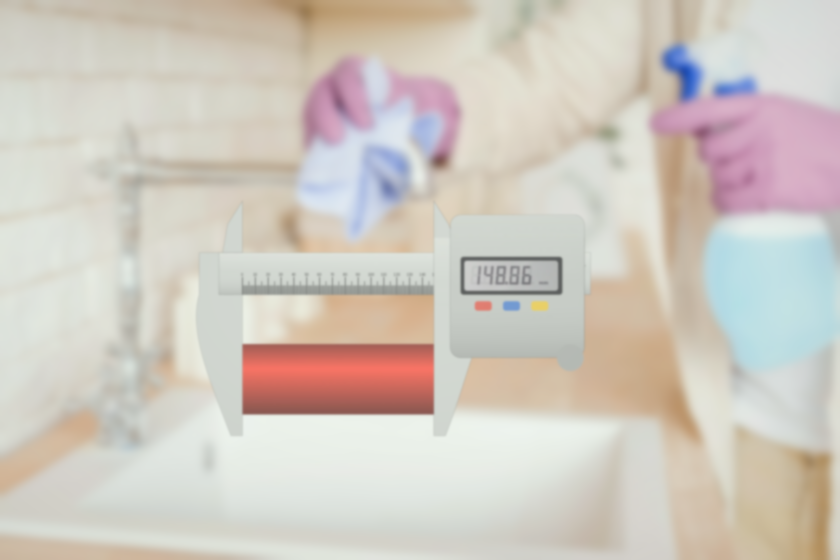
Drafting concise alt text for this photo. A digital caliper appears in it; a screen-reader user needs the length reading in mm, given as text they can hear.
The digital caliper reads 148.86 mm
